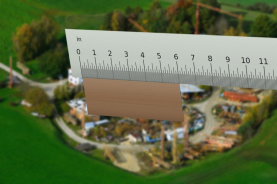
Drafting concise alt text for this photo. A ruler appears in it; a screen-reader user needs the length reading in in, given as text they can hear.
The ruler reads 6 in
